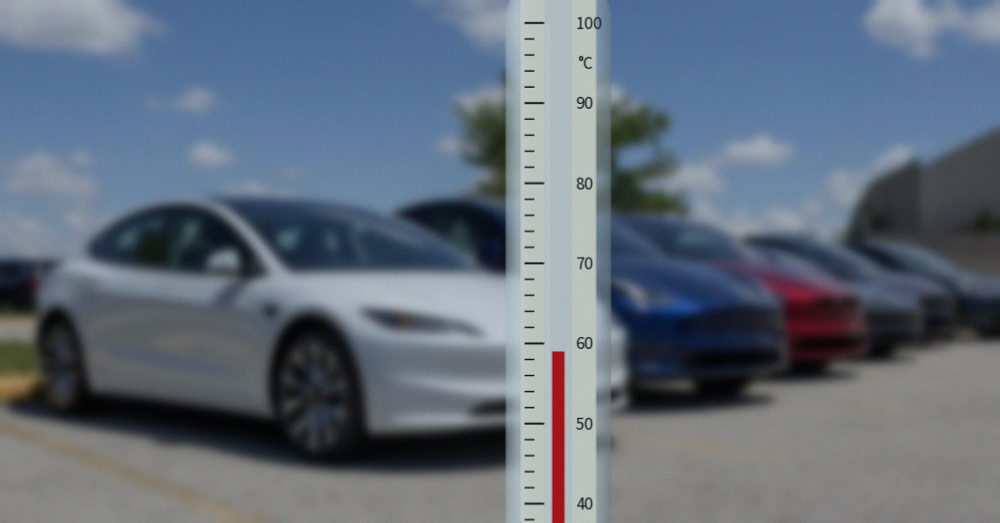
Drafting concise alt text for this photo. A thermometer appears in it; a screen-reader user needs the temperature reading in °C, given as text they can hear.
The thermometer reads 59 °C
